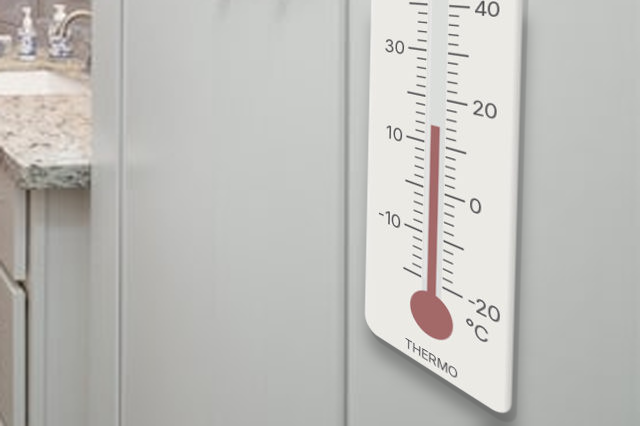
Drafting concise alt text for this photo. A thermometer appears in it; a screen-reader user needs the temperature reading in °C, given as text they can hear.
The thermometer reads 14 °C
